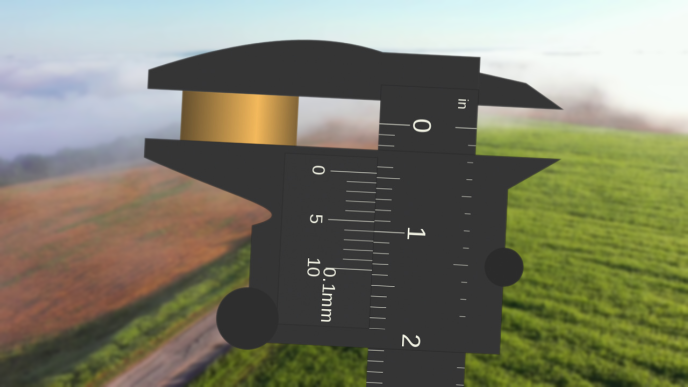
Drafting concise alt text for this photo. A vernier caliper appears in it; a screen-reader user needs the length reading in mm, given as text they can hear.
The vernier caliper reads 4.6 mm
